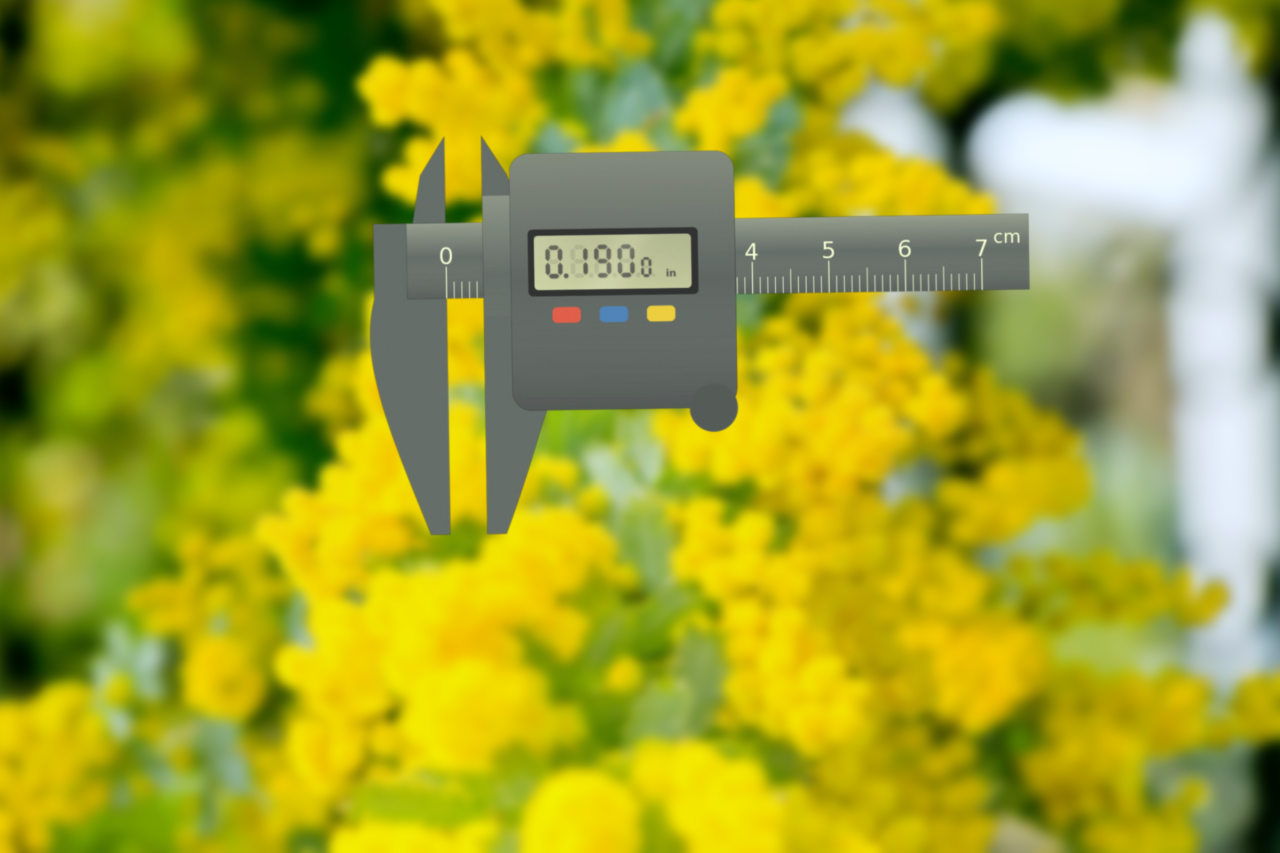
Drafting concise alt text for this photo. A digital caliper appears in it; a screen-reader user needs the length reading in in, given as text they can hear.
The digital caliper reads 0.1900 in
